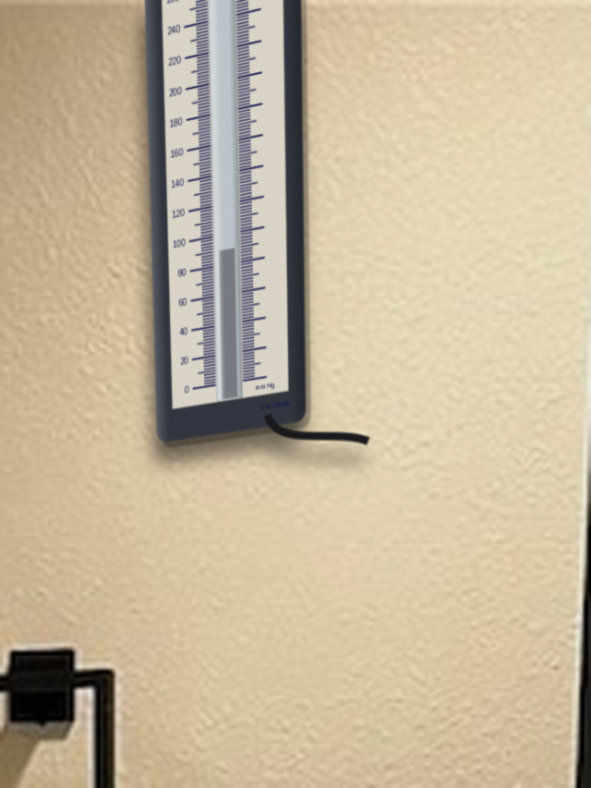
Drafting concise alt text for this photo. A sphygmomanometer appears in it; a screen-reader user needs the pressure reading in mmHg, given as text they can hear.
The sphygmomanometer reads 90 mmHg
